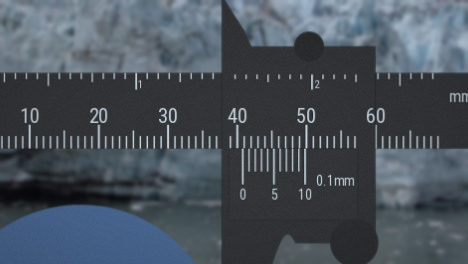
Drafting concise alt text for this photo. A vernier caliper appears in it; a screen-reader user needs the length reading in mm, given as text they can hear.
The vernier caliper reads 40.8 mm
